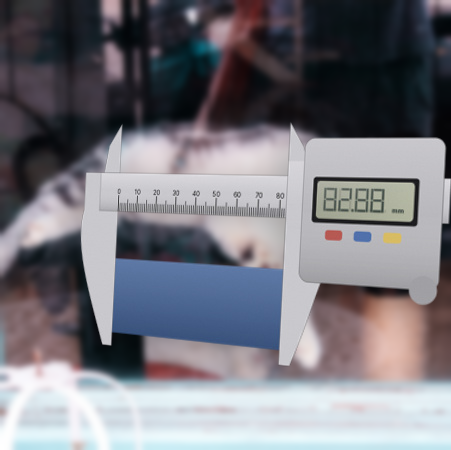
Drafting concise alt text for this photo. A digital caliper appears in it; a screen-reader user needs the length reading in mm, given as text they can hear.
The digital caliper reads 82.88 mm
